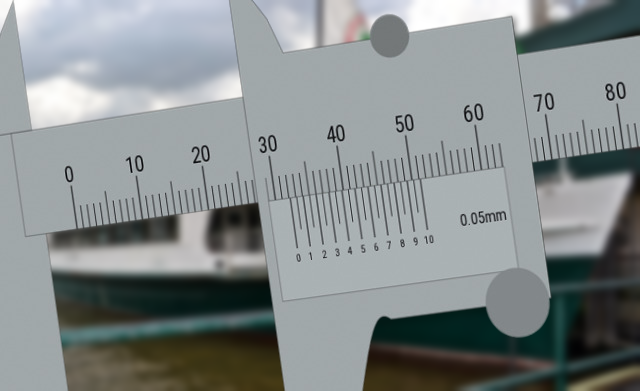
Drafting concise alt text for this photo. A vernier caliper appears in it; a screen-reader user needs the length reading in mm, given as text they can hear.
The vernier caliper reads 32.2 mm
